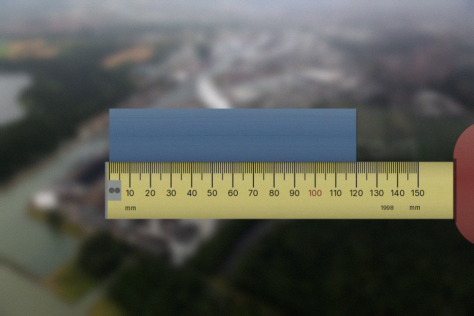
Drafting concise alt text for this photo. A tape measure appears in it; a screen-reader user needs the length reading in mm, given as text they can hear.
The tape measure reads 120 mm
